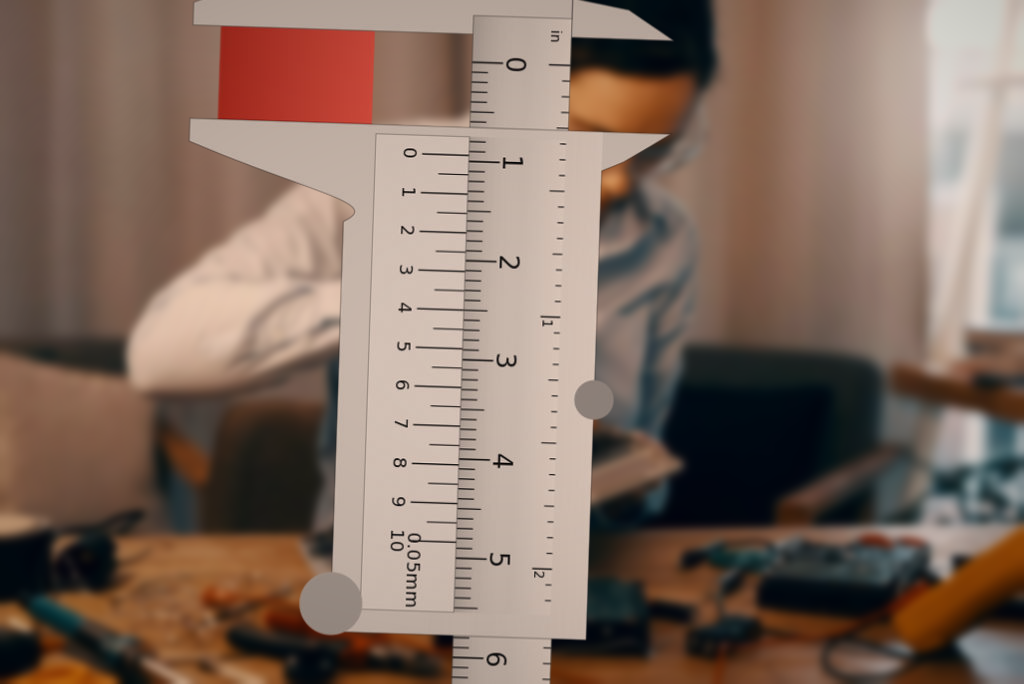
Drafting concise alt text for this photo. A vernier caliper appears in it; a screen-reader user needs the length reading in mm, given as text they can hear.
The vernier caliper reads 9.4 mm
